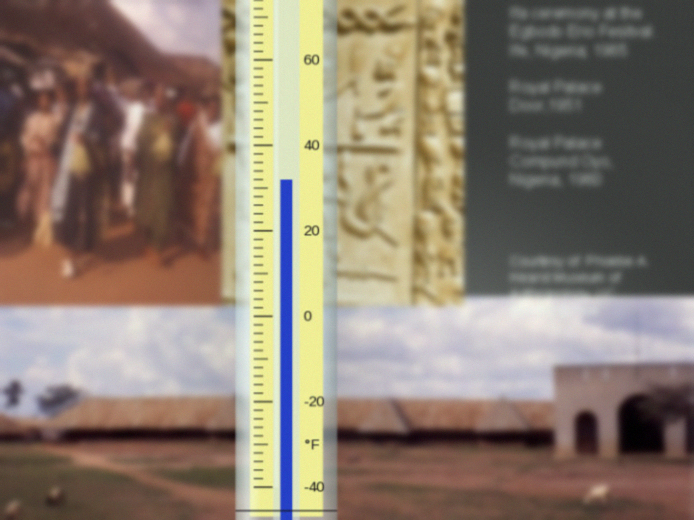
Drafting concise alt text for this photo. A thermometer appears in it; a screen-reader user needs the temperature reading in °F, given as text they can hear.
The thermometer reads 32 °F
